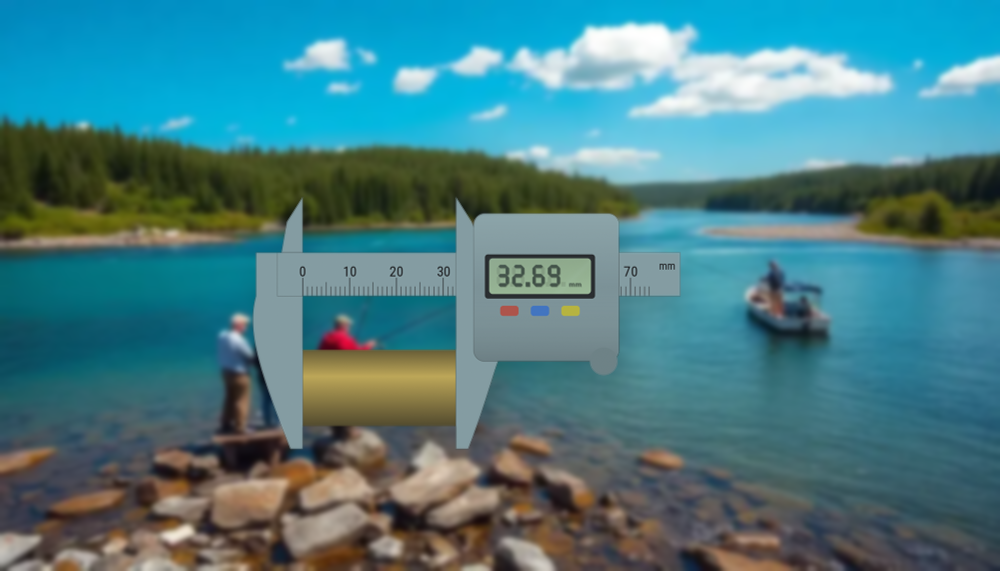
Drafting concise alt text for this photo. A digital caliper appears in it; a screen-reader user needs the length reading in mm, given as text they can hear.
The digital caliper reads 32.69 mm
